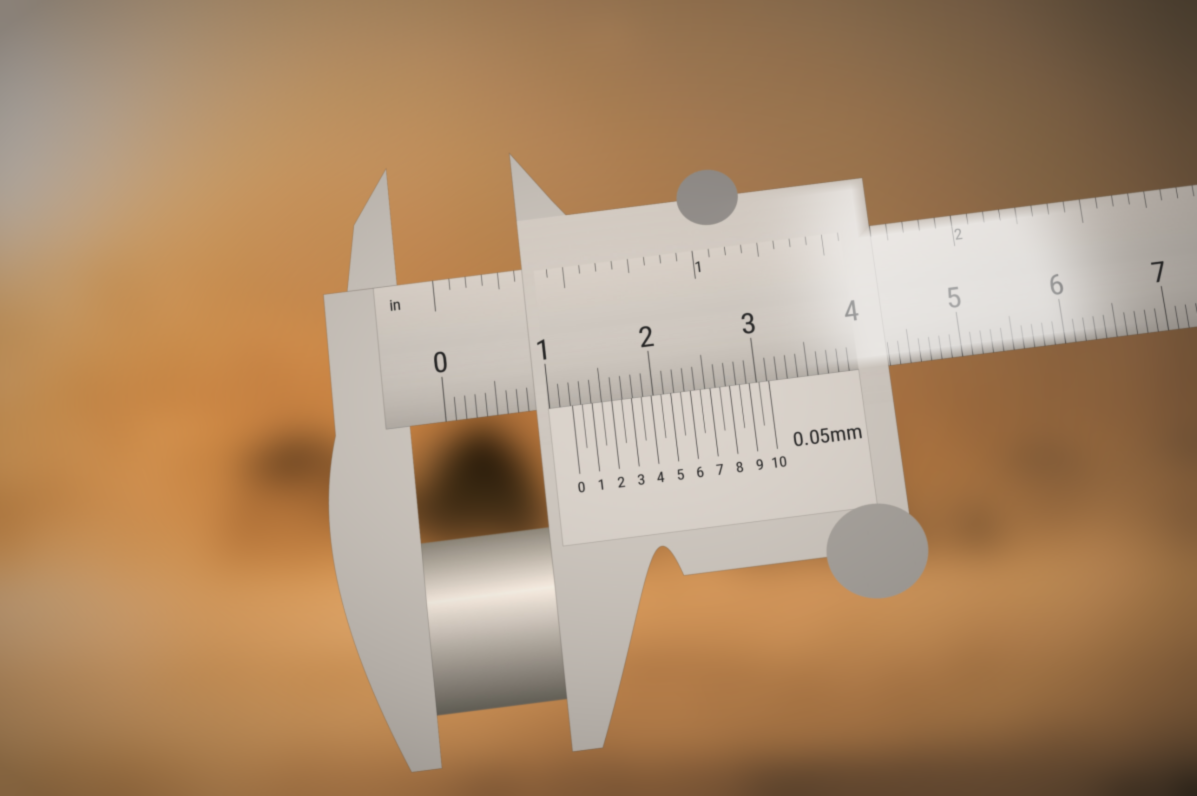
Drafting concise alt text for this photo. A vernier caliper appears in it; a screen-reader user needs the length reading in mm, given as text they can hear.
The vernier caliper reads 12.2 mm
